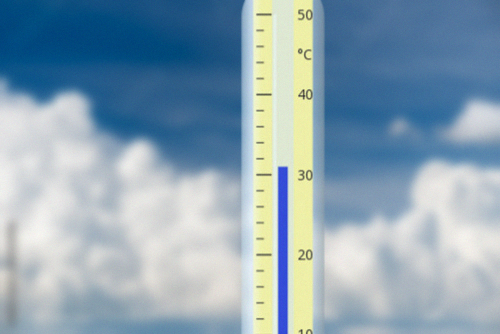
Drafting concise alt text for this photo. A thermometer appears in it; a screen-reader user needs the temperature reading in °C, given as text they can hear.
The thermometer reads 31 °C
